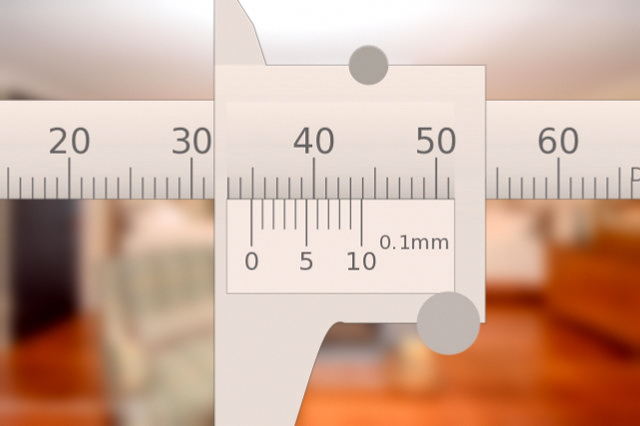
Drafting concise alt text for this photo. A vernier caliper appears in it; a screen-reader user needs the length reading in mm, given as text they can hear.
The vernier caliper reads 34.9 mm
